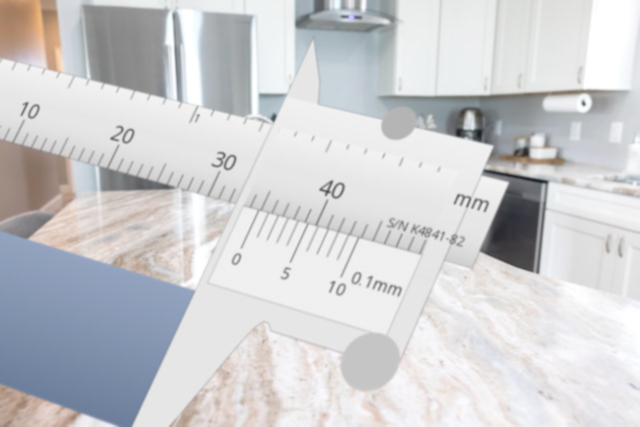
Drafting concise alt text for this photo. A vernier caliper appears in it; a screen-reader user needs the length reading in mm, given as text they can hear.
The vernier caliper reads 34.8 mm
